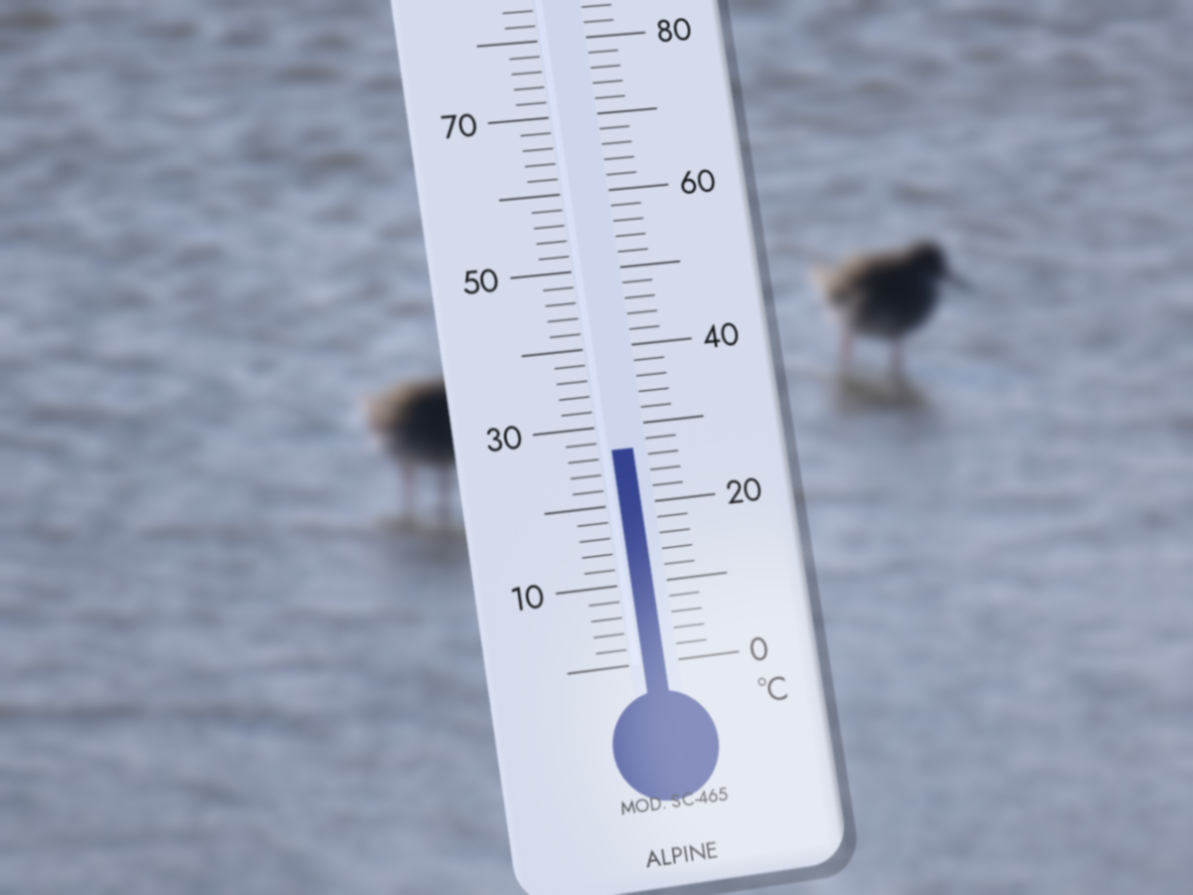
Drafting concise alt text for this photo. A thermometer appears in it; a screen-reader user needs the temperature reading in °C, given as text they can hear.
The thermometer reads 27 °C
